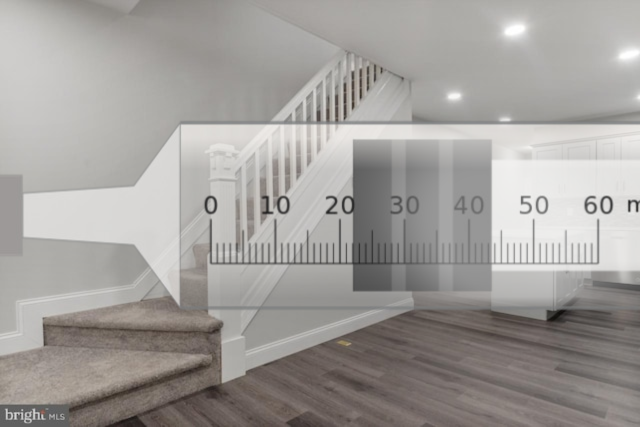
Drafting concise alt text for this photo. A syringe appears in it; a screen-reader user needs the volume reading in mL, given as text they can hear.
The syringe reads 22 mL
